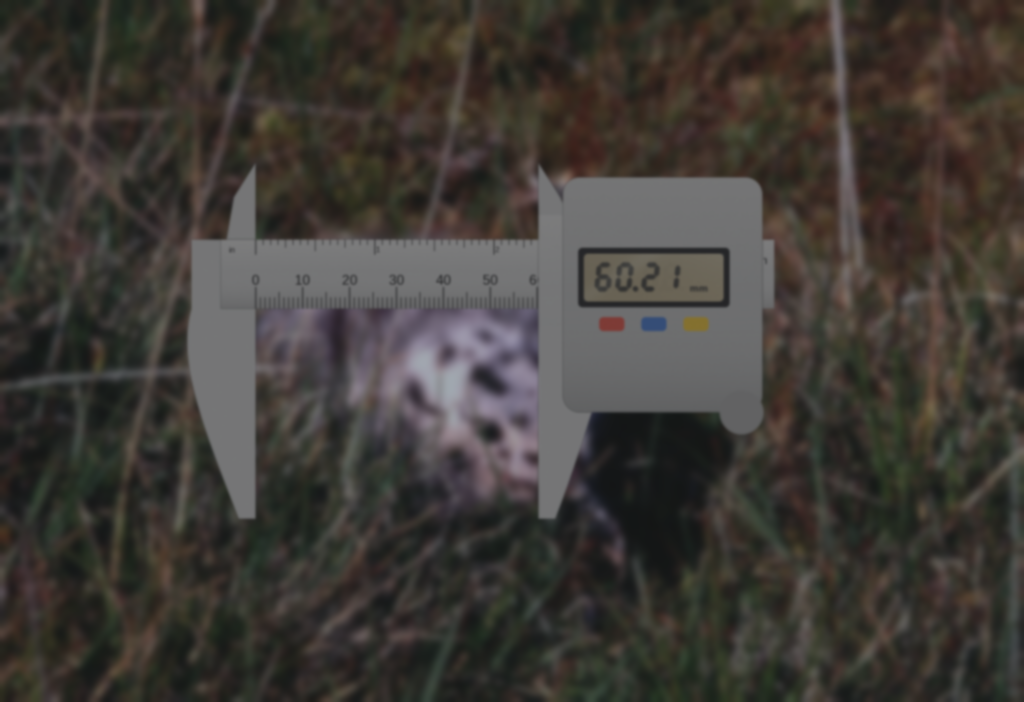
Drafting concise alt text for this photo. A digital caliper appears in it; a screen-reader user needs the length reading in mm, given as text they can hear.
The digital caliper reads 60.21 mm
